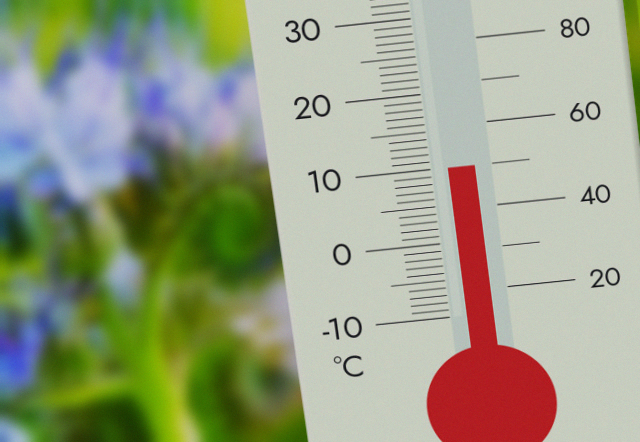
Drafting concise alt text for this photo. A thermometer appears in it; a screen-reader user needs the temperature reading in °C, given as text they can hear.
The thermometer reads 10 °C
